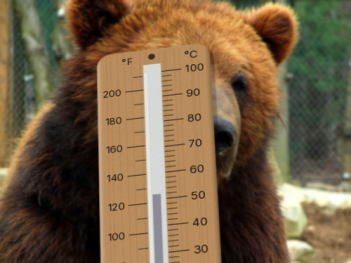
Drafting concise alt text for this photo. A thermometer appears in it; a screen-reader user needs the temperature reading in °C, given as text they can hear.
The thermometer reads 52 °C
